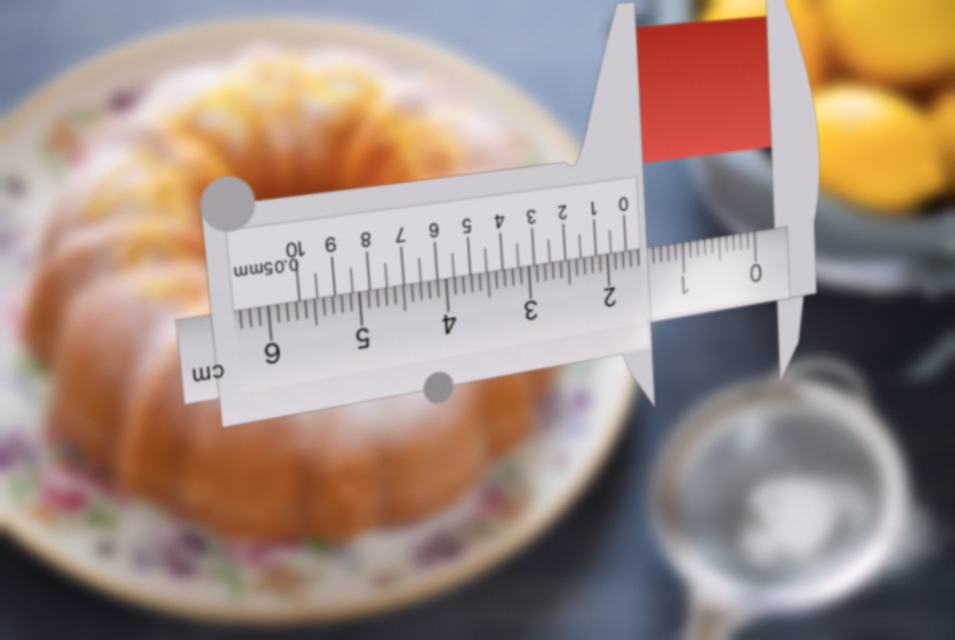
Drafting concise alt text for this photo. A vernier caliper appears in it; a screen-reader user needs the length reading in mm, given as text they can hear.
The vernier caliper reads 17.6 mm
